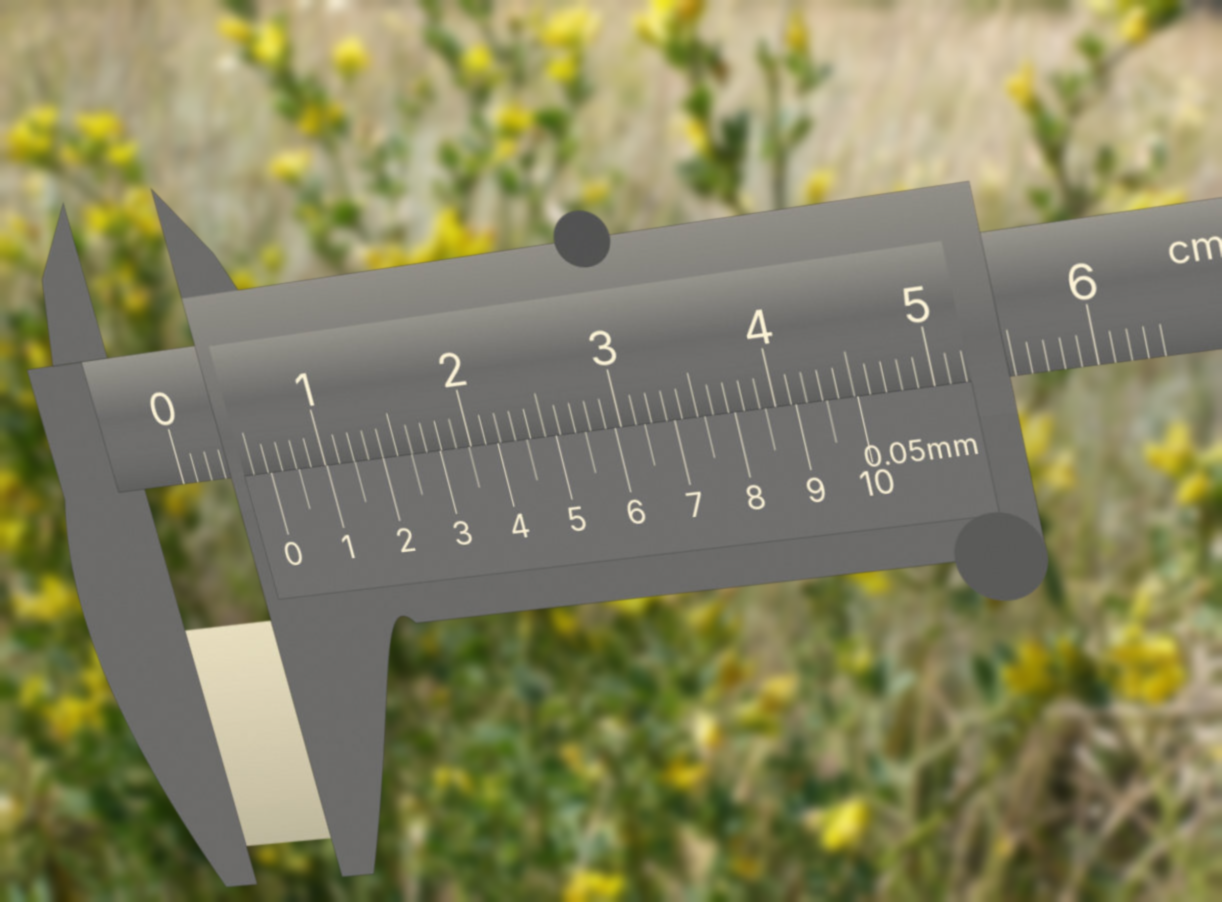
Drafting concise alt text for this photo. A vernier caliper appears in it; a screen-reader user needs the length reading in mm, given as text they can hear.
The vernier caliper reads 6.2 mm
